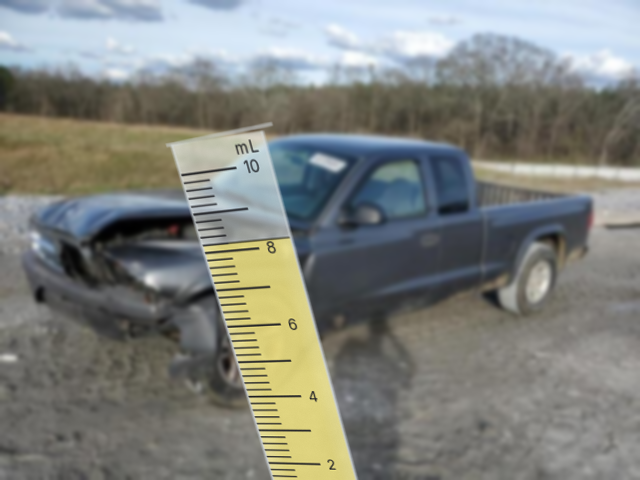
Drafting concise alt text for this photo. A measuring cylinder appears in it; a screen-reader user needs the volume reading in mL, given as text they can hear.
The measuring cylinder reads 8.2 mL
